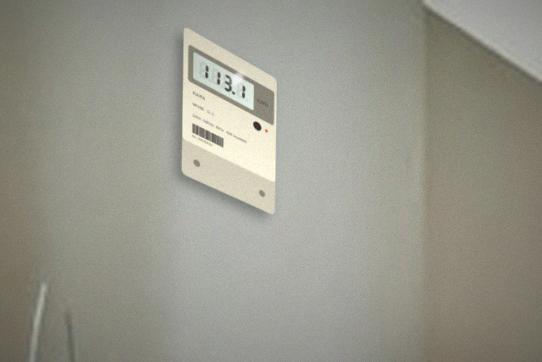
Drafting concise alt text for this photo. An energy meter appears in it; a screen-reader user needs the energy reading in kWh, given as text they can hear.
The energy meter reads 113.1 kWh
